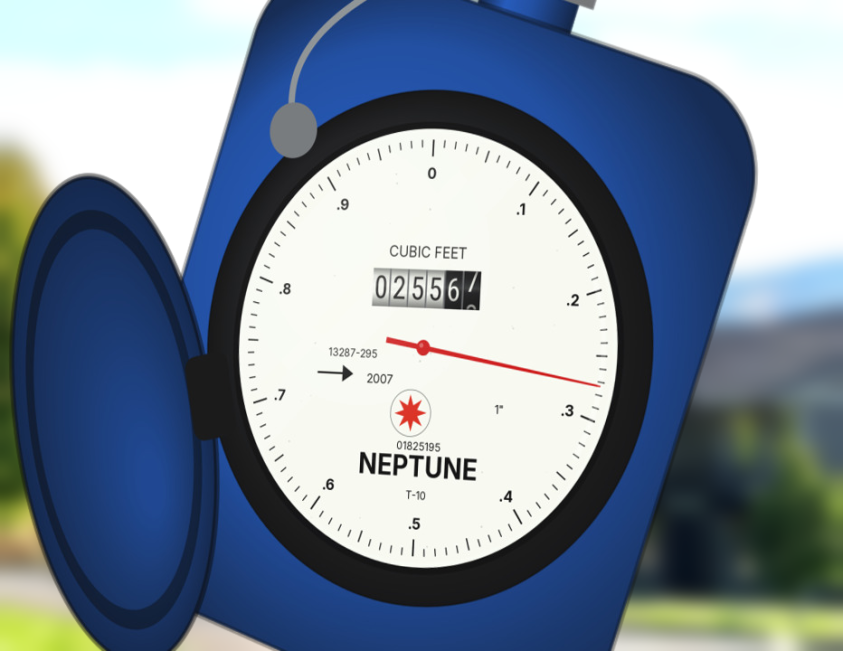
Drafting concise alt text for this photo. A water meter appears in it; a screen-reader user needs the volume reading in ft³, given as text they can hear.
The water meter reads 25567.27 ft³
